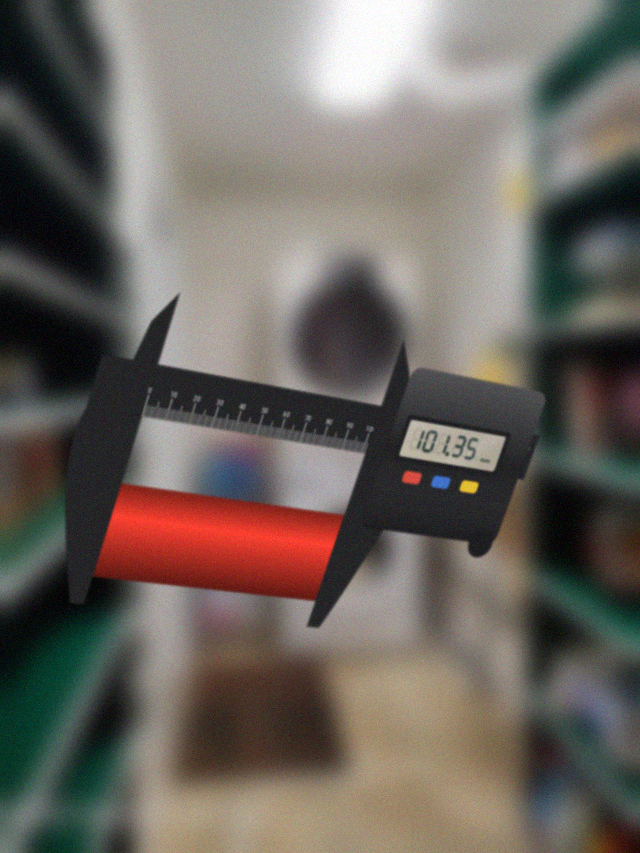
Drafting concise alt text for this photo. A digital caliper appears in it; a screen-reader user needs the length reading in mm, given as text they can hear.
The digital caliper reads 101.35 mm
